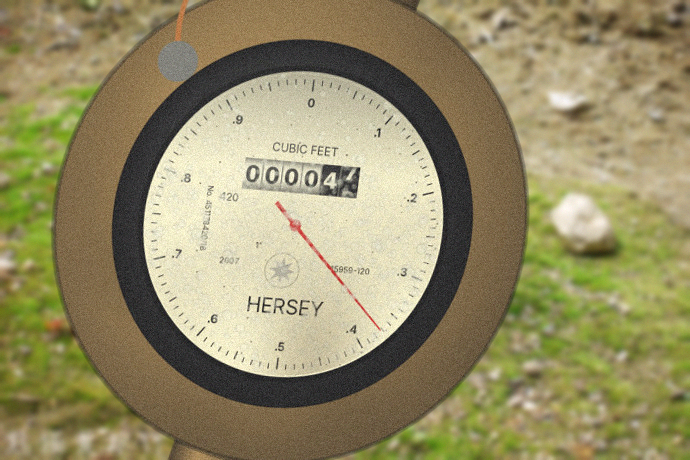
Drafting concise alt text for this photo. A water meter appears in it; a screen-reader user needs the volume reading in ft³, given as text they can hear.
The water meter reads 47.37 ft³
